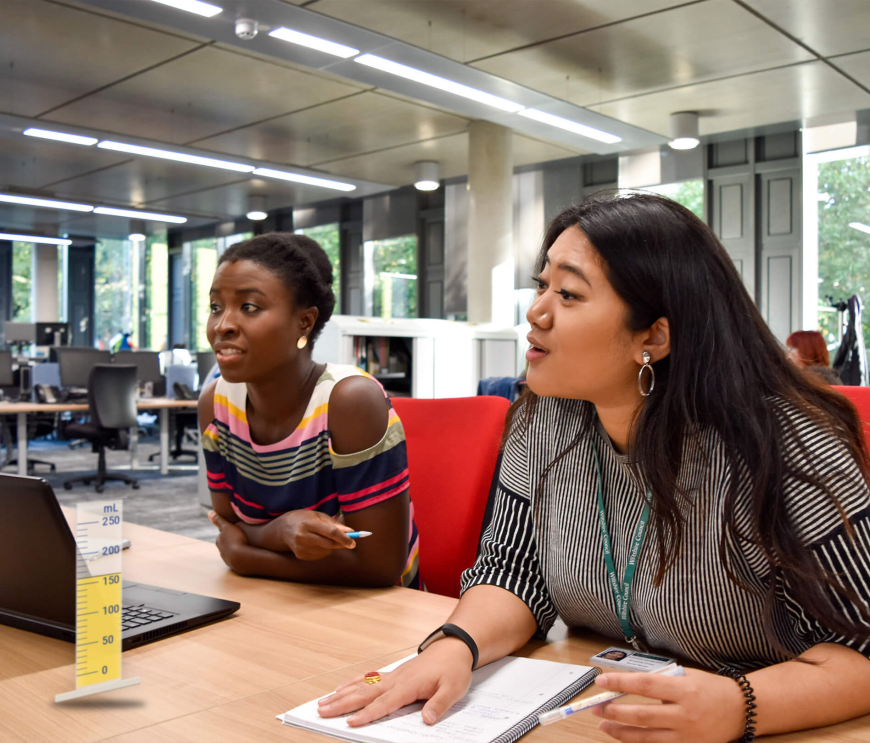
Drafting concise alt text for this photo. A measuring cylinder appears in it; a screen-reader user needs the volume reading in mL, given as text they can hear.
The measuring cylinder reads 160 mL
